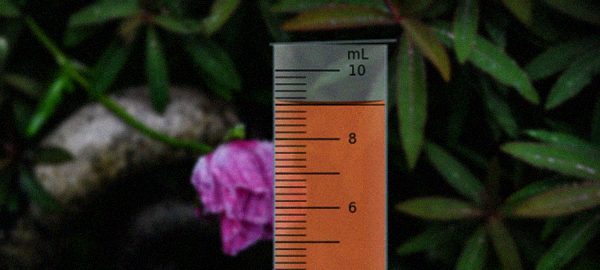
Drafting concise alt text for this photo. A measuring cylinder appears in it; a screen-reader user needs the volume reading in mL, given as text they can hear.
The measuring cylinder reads 9 mL
